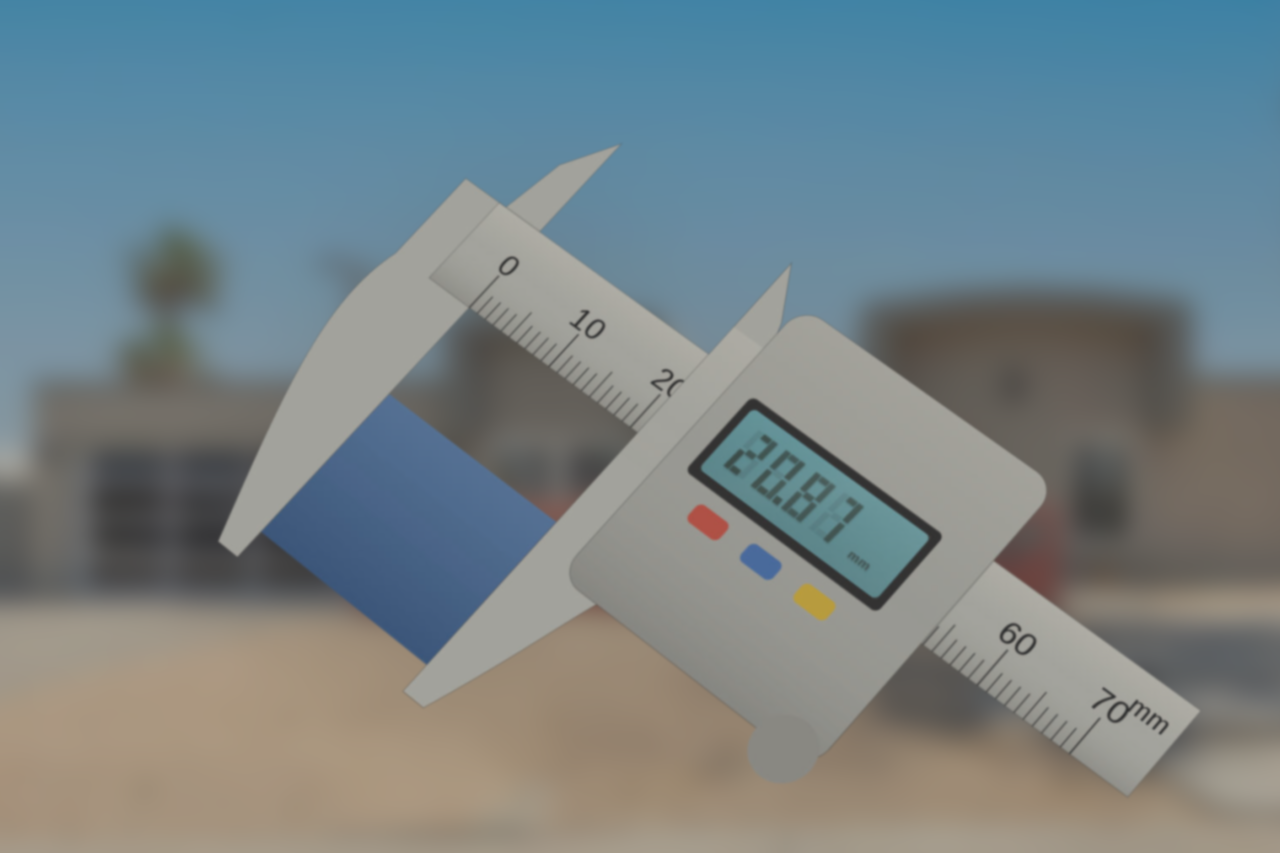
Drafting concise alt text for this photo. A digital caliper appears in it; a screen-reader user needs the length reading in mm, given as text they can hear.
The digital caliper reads 20.87 mm
